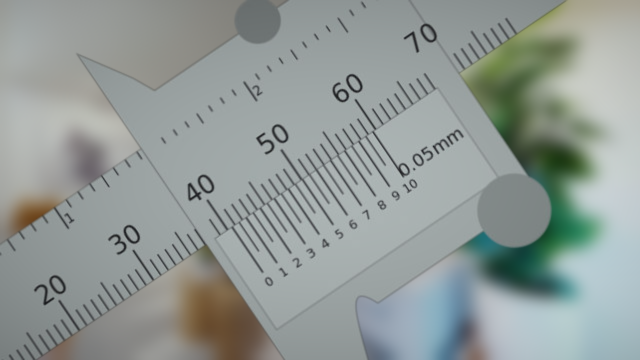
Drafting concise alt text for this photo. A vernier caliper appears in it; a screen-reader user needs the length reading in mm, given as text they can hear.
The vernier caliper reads 40.6 mm
